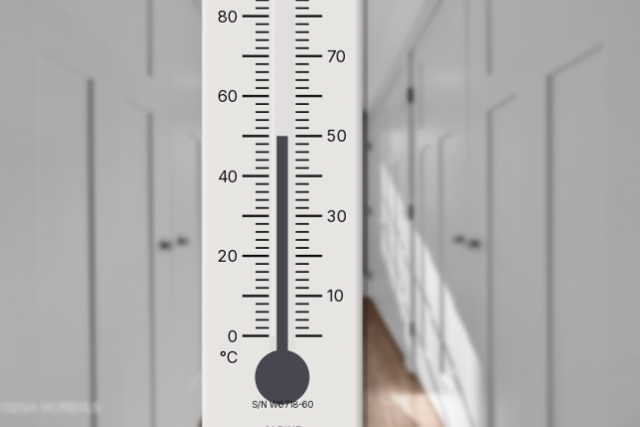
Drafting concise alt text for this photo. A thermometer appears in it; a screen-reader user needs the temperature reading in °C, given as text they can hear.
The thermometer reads 50 °C
